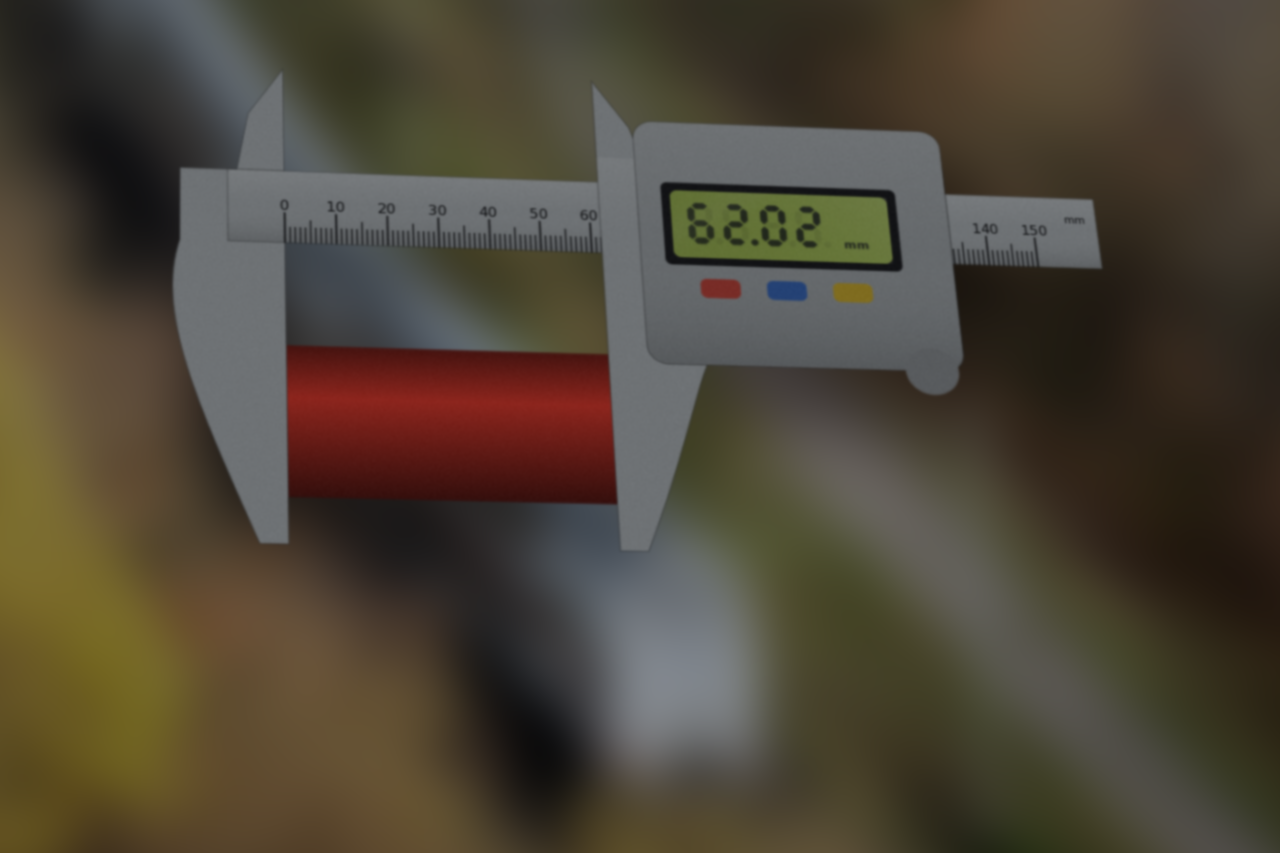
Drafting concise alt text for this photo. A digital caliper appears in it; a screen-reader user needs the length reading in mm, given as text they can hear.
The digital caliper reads 62.02 mm
